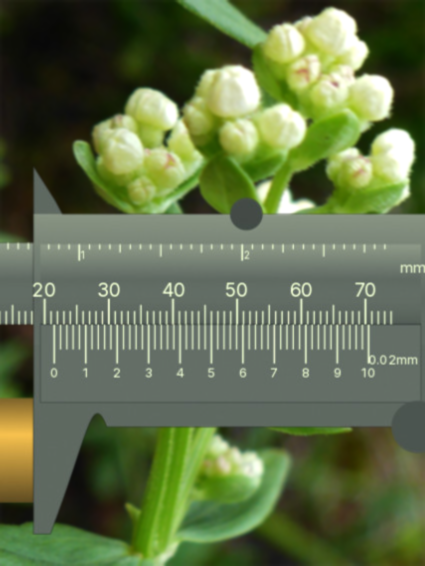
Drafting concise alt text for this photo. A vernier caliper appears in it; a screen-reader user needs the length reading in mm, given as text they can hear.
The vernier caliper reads 21.5 mm
